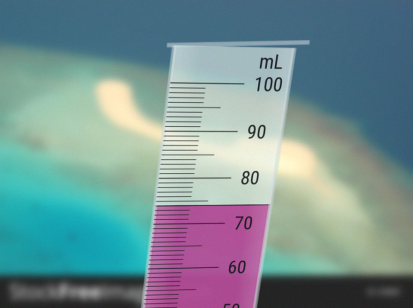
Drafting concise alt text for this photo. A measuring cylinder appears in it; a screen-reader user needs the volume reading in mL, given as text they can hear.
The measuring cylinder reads 74 mL
